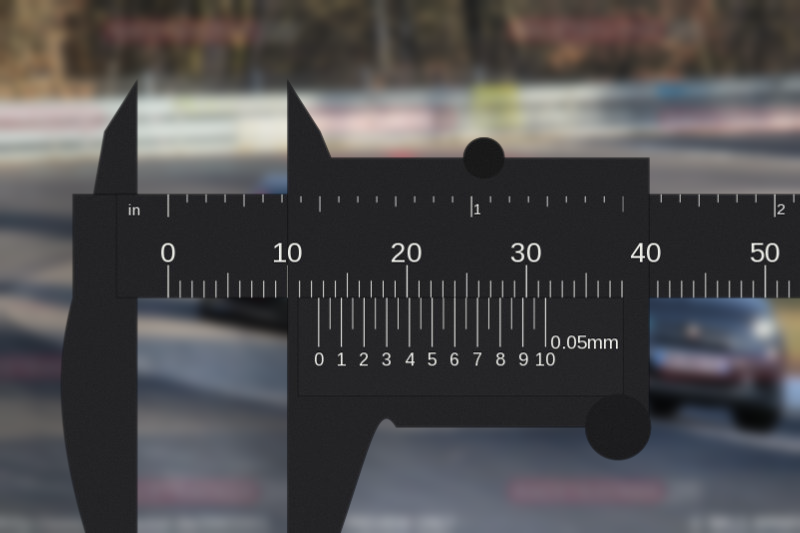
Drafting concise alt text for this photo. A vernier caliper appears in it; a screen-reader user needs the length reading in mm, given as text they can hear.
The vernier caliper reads 12.6 mm
